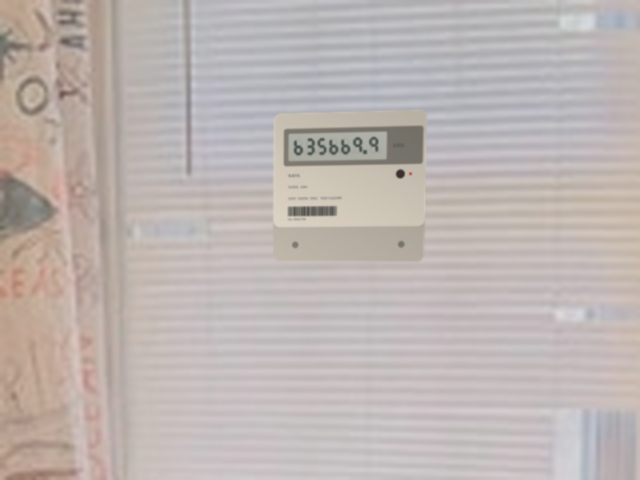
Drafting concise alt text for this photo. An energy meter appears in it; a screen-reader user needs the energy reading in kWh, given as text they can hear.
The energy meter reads 635669.9 kWh
